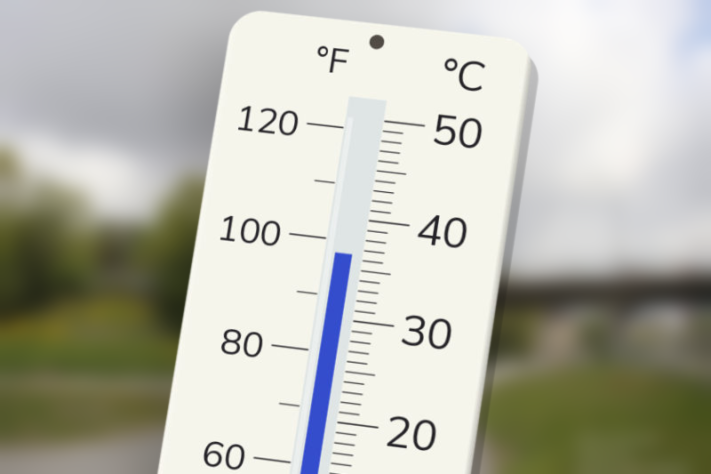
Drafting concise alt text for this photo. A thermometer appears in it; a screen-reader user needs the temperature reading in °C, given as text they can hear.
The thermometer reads 36.5 °C
